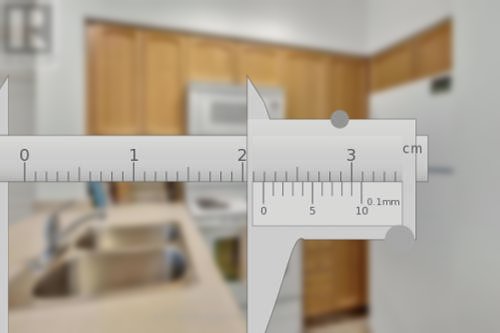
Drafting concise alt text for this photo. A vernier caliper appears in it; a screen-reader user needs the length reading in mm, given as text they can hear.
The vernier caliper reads 21.9 mm
